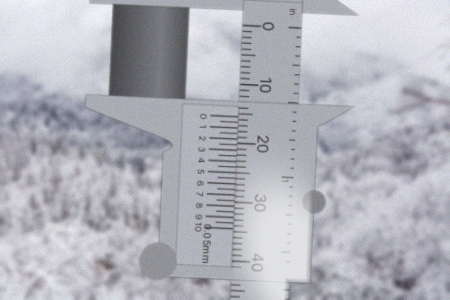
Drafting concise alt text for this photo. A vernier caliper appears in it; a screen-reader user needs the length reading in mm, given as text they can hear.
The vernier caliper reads 15.5 mm
